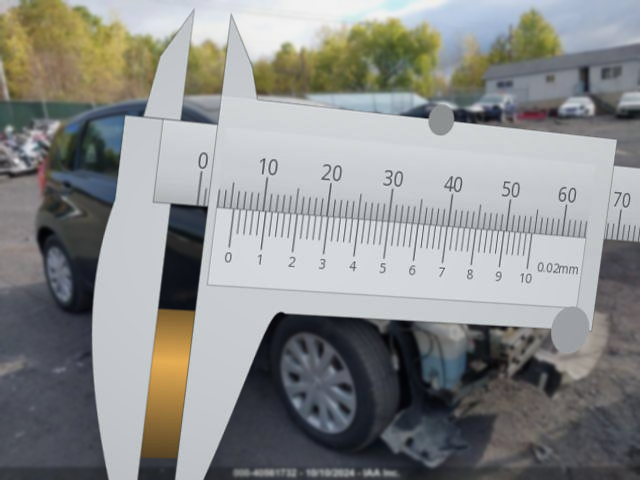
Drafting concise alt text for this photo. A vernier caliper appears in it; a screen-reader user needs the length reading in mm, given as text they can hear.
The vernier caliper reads 5.5 mm
